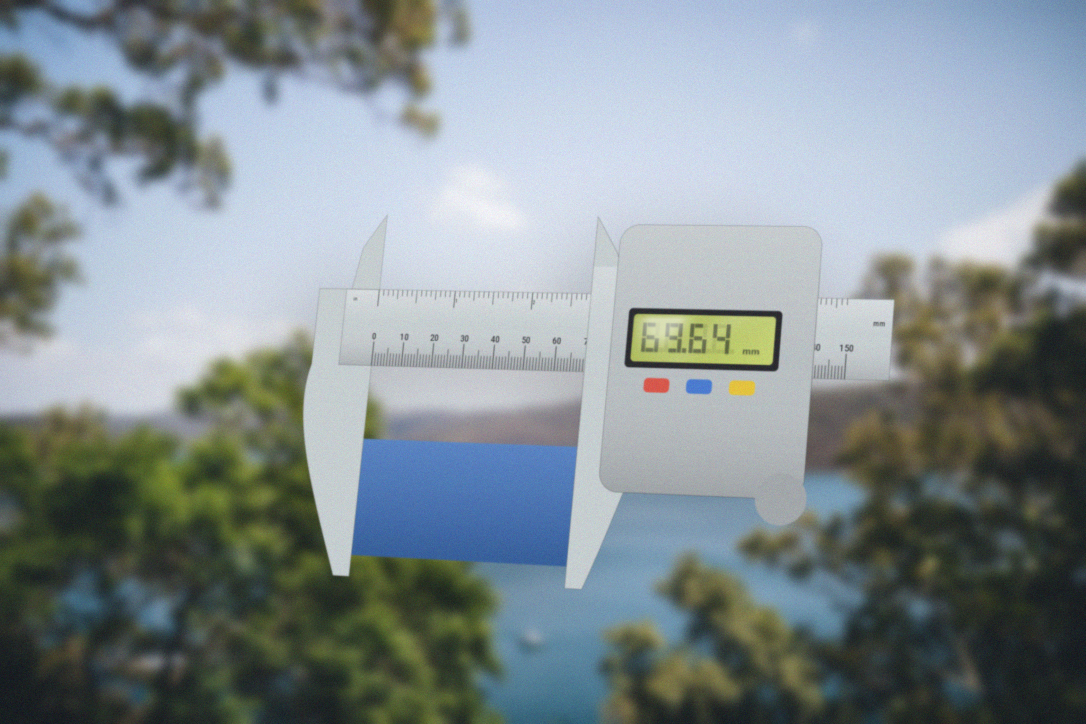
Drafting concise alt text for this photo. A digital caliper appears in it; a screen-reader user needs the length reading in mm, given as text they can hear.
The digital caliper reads 69.64 mm
